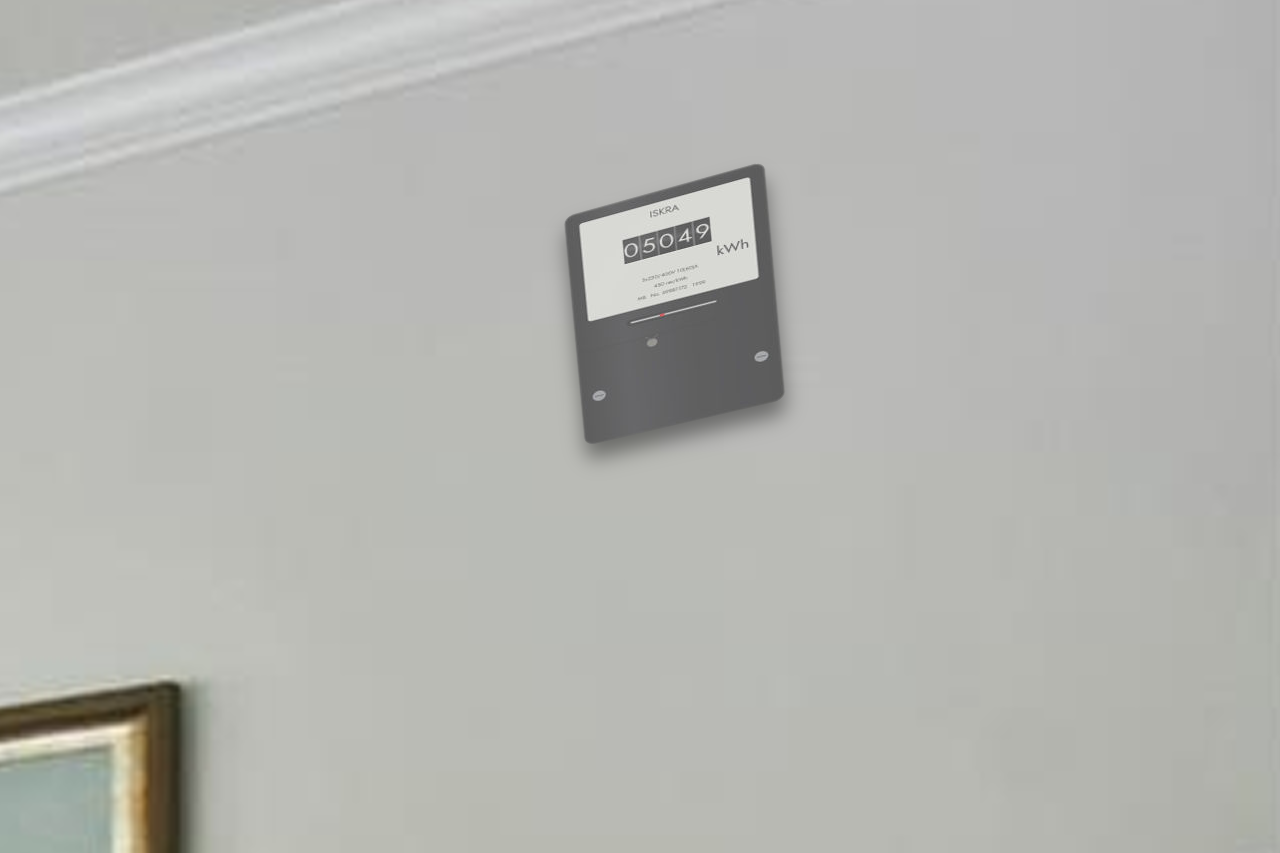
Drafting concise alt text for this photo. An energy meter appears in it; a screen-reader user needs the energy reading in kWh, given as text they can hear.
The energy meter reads 5049 kWh
